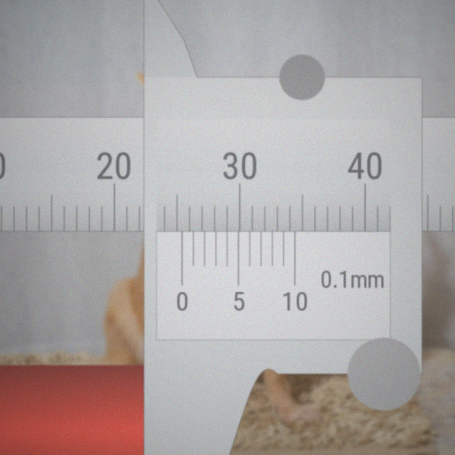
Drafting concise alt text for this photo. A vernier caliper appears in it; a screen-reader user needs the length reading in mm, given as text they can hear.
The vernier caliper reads 25.4 mm
